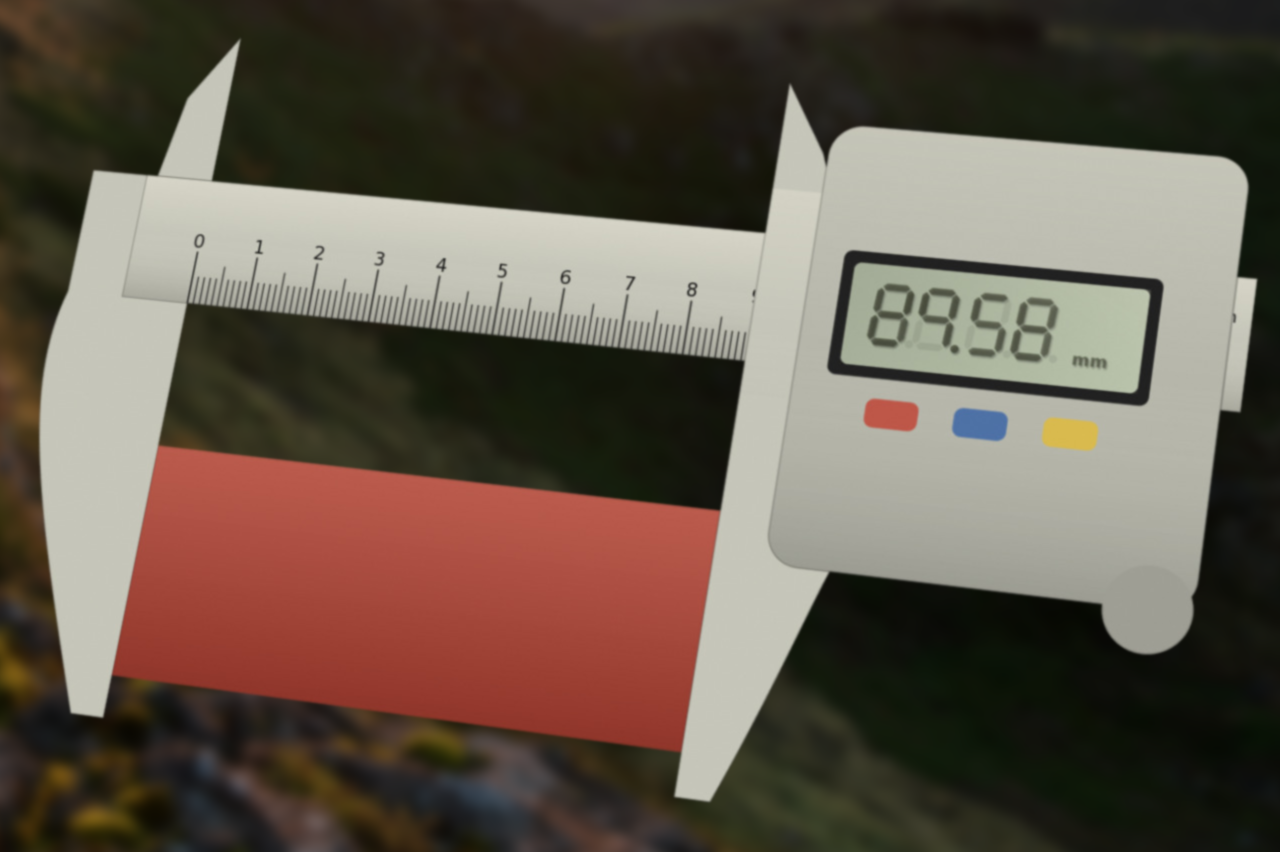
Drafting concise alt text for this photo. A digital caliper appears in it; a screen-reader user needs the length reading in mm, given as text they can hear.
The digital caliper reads 89.58 mm
